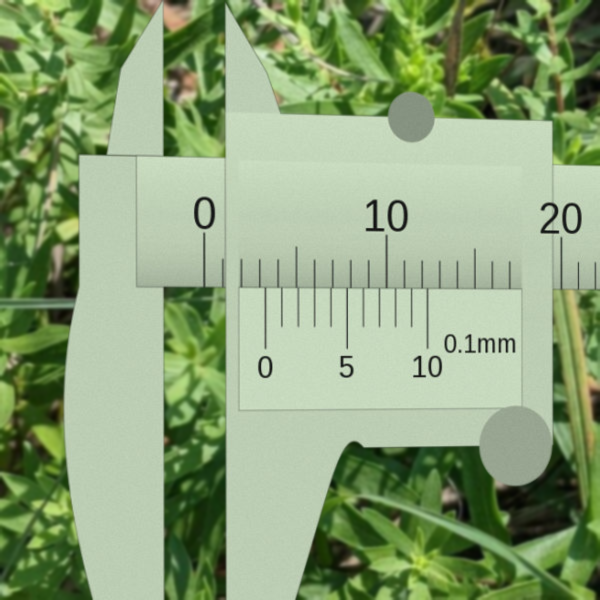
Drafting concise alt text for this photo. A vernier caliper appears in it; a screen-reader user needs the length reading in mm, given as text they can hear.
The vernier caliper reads 3.3 mm
